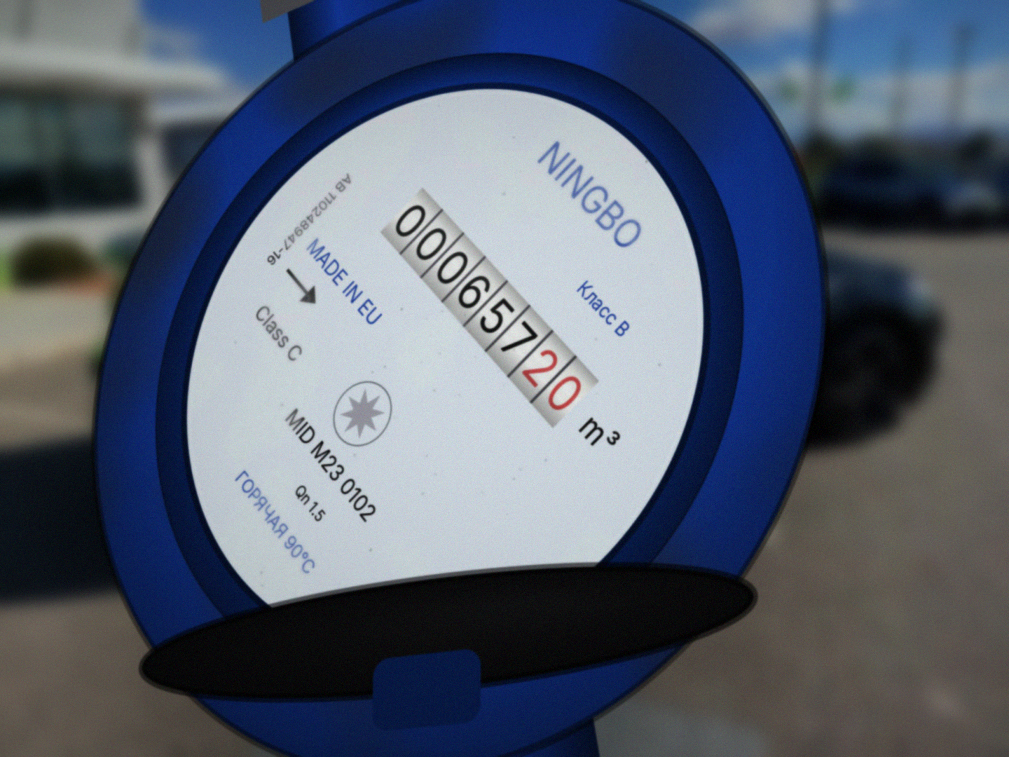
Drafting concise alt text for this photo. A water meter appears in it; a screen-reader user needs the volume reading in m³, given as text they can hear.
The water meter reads 657.20 m³
